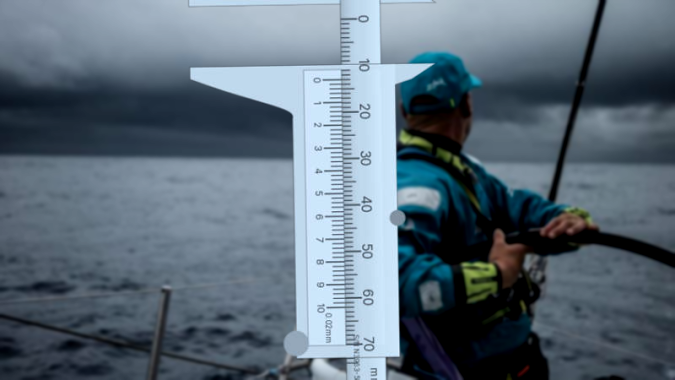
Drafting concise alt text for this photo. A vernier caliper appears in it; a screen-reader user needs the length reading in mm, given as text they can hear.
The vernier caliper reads 13.0 mm
